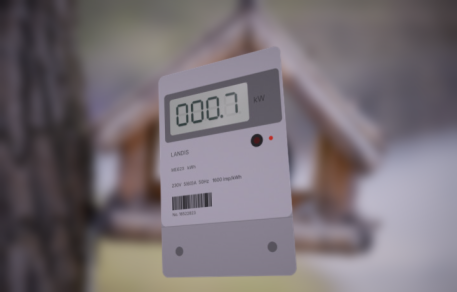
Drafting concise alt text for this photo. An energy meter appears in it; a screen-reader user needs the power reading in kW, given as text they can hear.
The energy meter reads 0.7 kW
